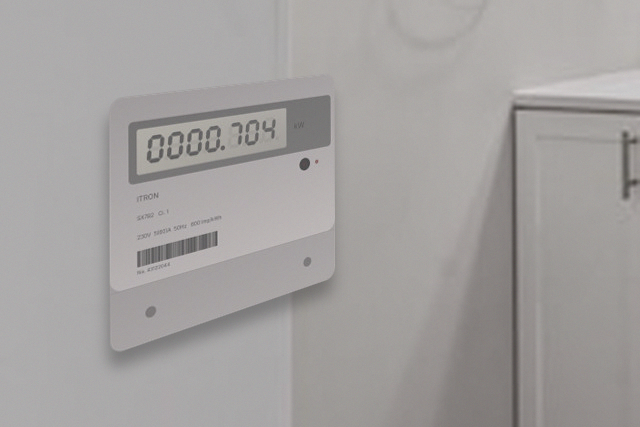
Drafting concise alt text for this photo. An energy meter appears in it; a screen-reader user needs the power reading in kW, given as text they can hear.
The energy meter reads 0.704 kW
